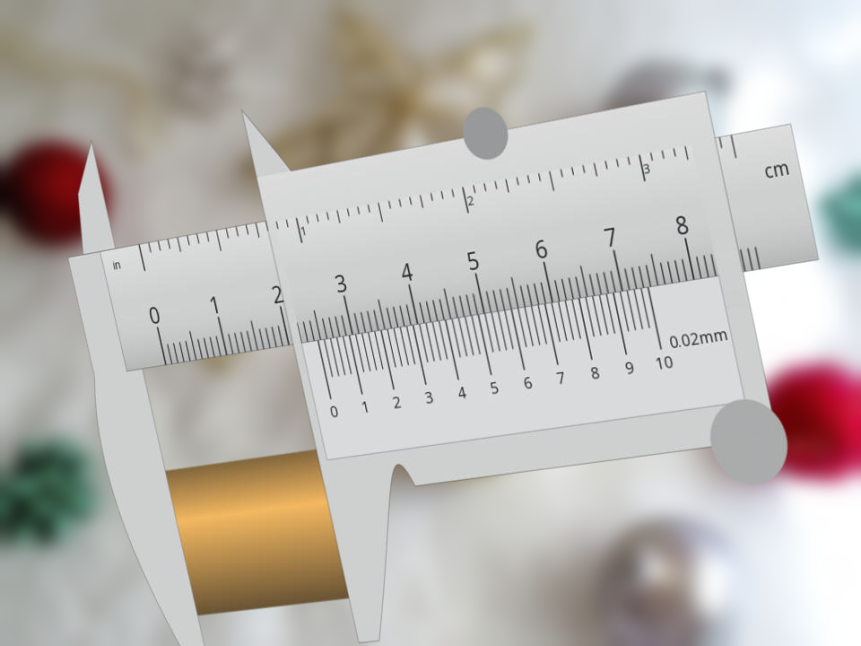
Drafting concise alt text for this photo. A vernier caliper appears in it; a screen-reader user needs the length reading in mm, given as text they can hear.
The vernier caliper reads 24.6 mm
